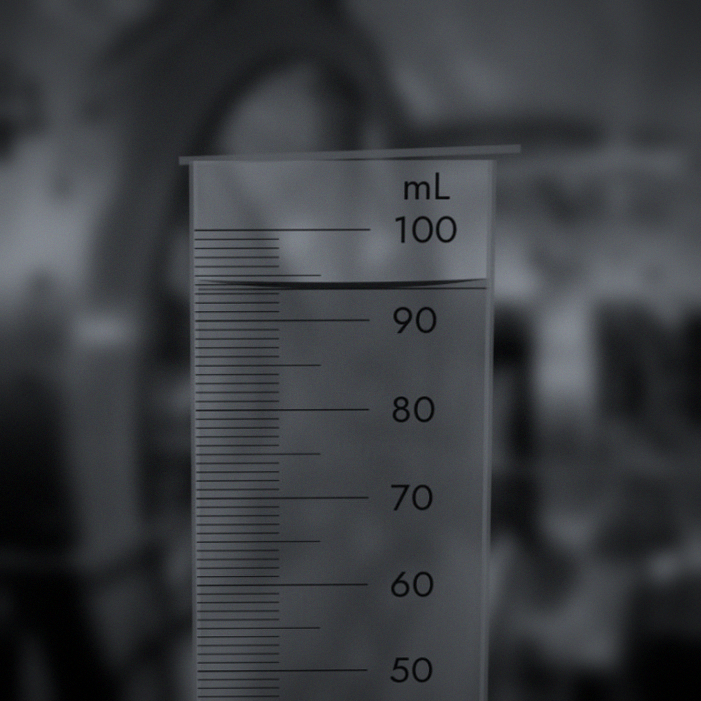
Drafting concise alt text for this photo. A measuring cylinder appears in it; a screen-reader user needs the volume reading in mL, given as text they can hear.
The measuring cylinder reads 93.5 mL
